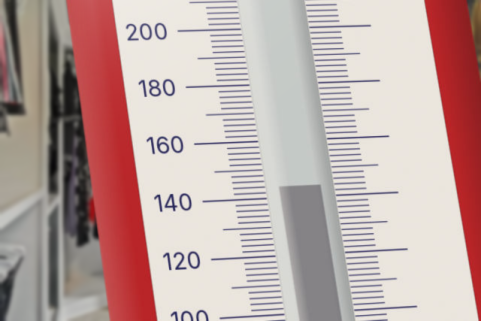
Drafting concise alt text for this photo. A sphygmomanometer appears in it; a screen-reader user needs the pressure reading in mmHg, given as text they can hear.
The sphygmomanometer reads 144 mmHg
